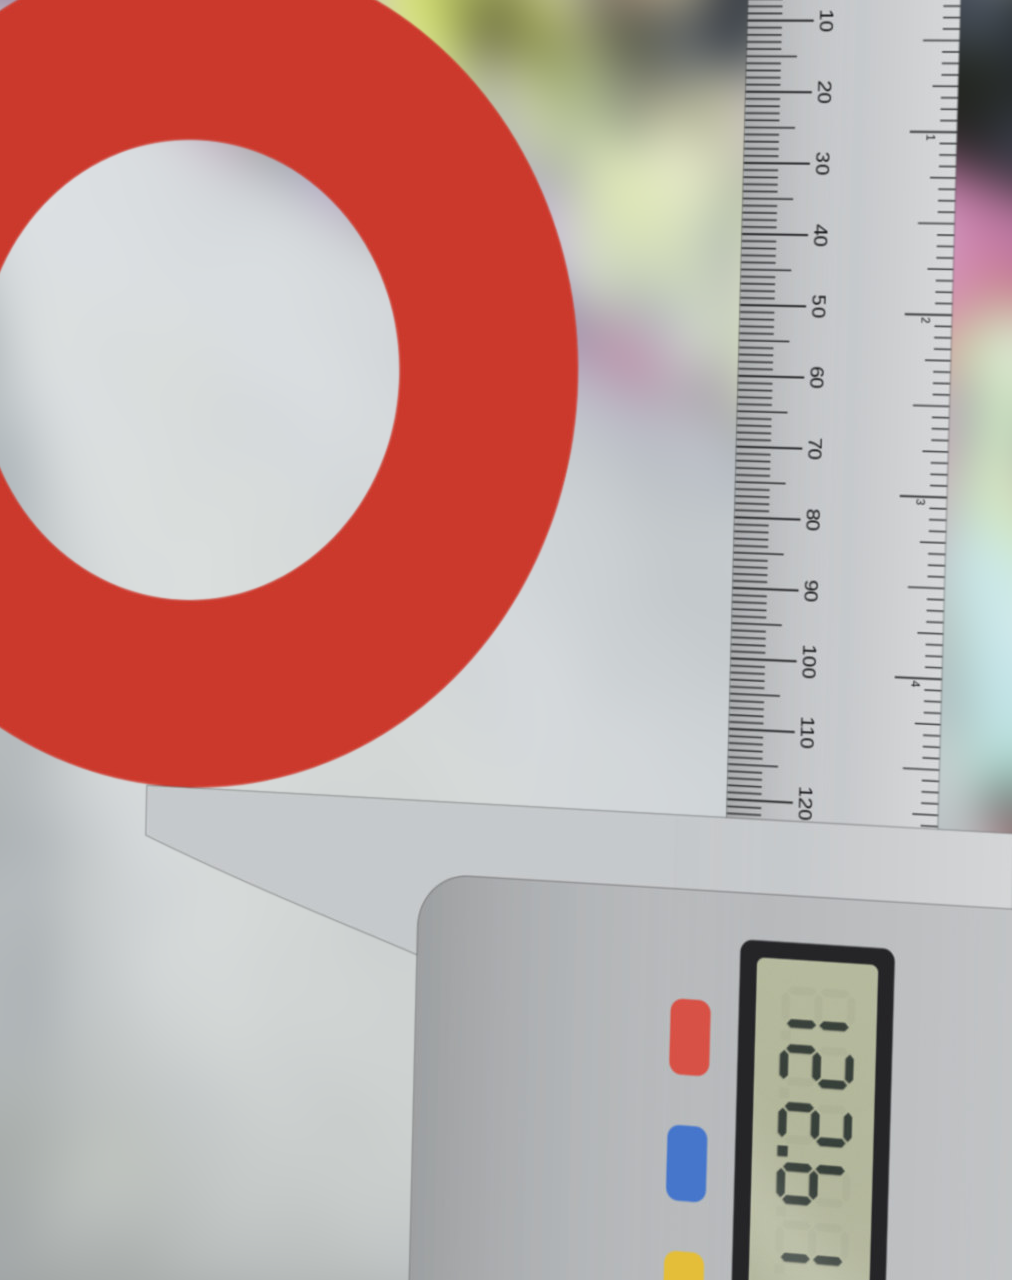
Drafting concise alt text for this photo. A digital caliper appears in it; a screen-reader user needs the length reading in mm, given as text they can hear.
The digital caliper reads 122.61 mm
